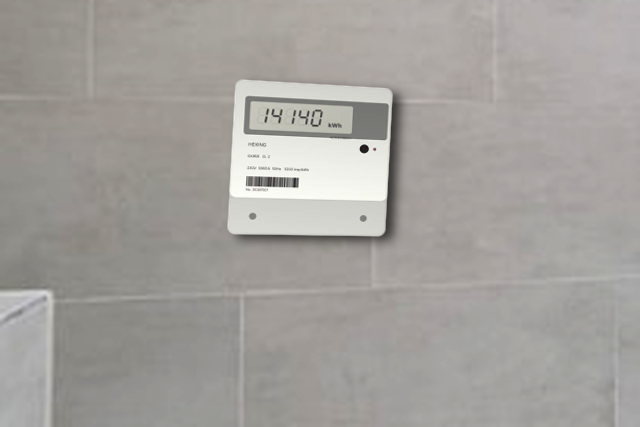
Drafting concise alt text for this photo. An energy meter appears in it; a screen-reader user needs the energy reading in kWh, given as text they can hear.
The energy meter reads 14140 kWh
